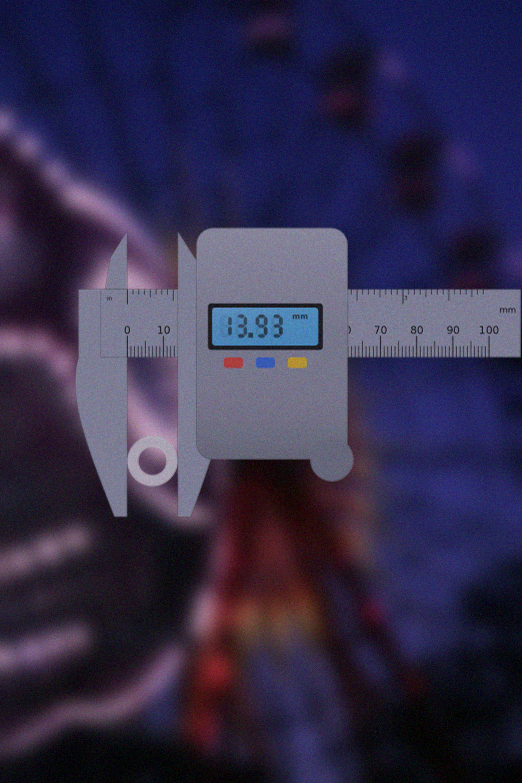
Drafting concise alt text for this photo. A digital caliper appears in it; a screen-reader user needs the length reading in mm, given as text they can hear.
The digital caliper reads 13.93 mm
